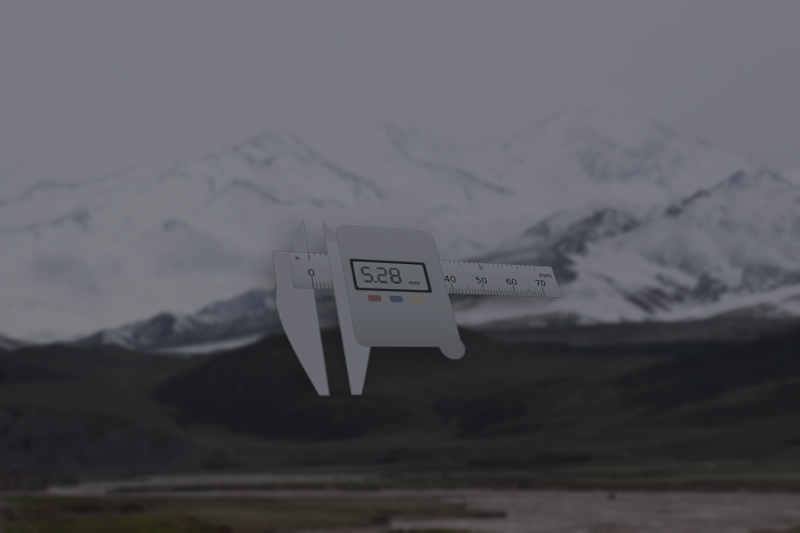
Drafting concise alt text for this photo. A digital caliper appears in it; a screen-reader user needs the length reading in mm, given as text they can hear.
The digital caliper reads 5.28 mm
